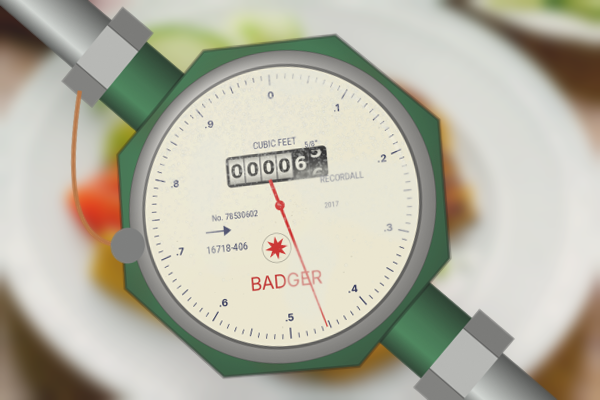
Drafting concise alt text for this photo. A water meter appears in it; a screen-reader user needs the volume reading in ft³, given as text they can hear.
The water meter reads 65.45 ft³
